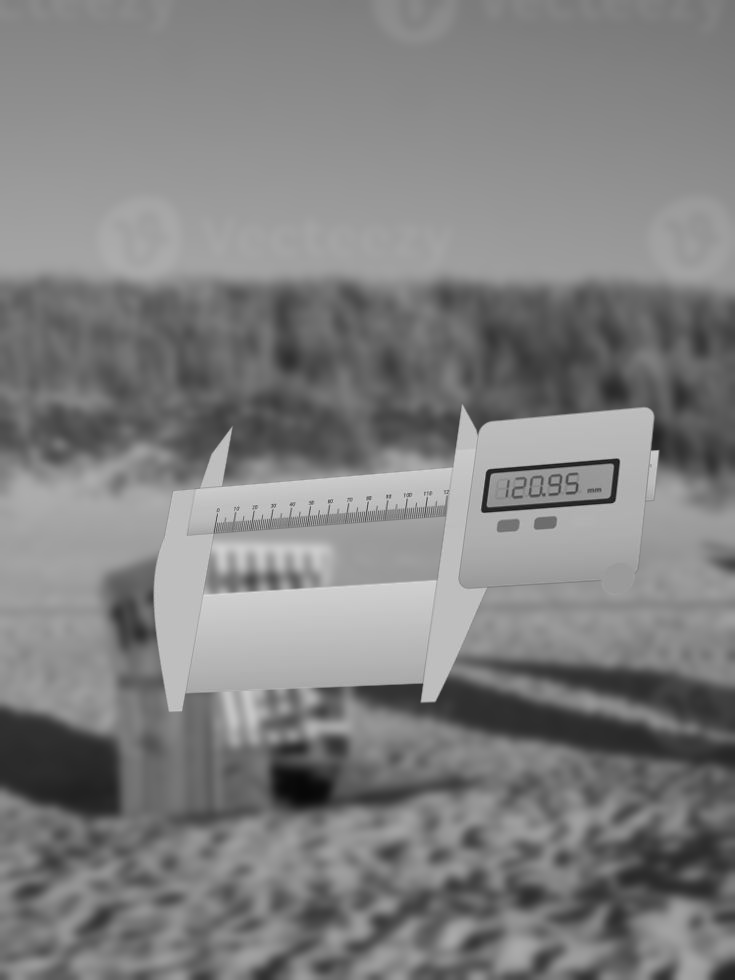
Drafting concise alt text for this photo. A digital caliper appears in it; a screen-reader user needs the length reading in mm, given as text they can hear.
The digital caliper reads 120.95 mm
